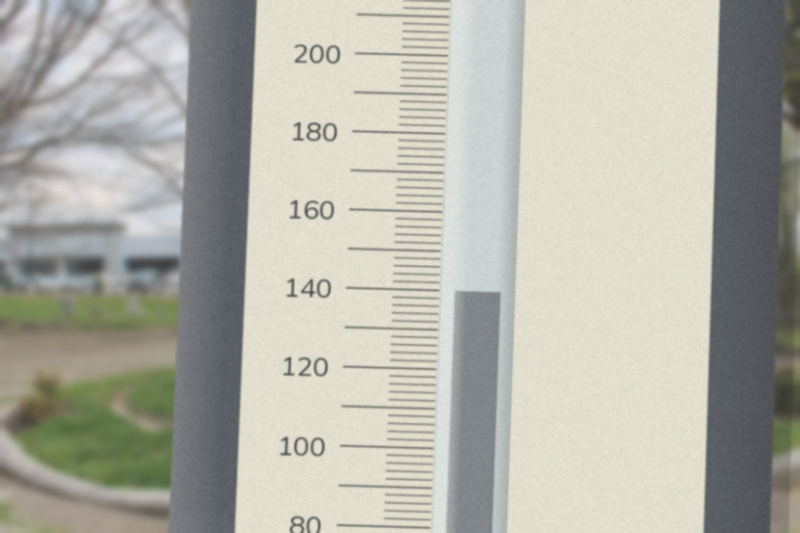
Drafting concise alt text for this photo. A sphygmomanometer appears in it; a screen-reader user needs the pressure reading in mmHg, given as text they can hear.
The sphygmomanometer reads 140 mmHg
